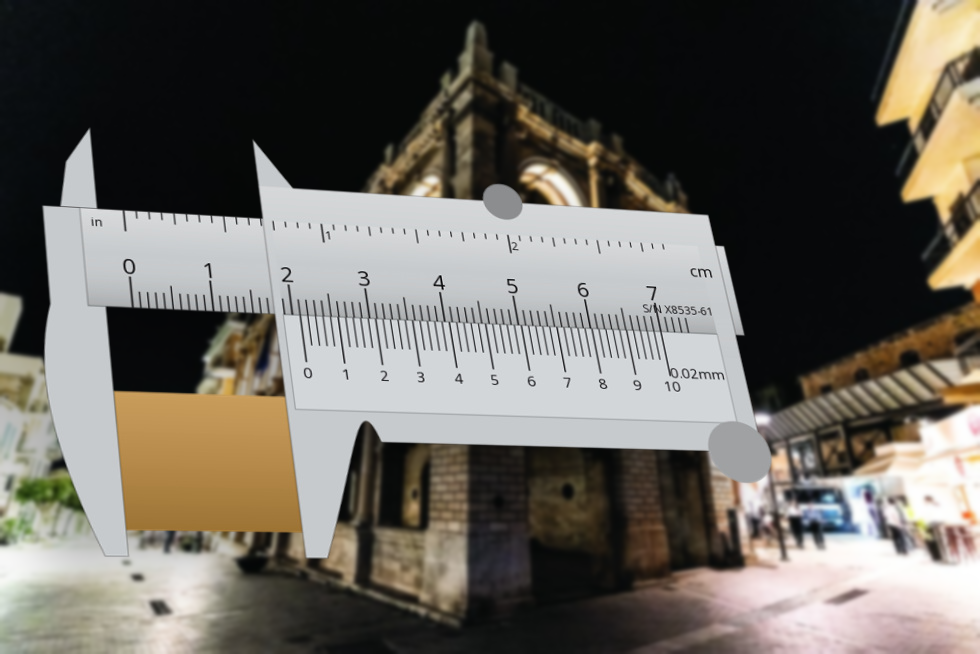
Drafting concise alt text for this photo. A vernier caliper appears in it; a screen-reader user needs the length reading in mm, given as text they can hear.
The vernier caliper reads 21.0 mm
